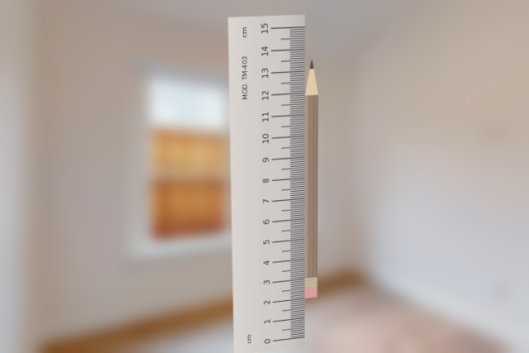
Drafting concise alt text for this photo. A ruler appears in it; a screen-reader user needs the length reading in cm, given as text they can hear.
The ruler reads 11.5 cm
